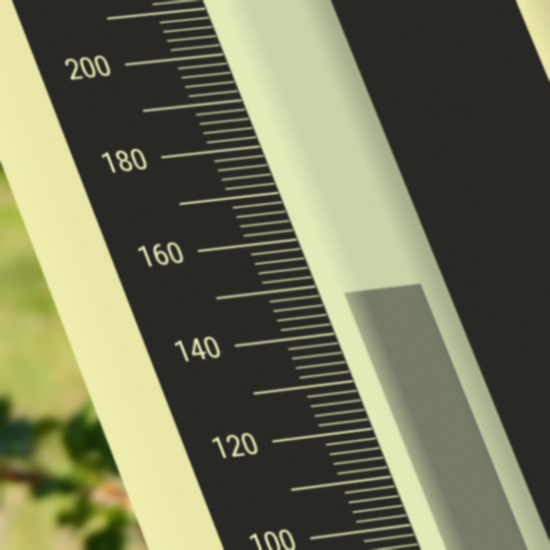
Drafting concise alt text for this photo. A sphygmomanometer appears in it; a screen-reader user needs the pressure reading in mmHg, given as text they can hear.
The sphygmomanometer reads 148 mmHg
